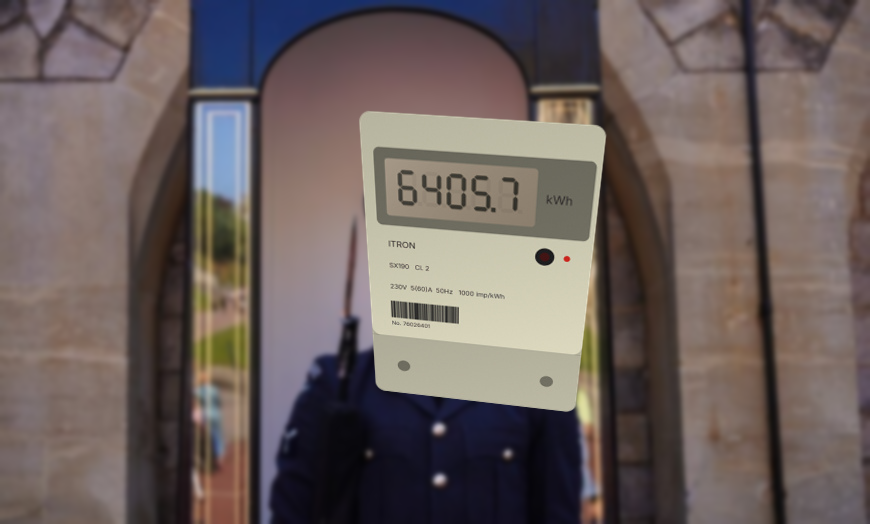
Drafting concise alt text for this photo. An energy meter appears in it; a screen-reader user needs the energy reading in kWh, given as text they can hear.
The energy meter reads 6405.7 kWh
